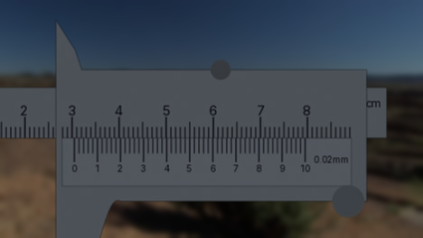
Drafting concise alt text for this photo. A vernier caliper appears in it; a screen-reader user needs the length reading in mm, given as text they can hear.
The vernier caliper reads 30.5 mm
